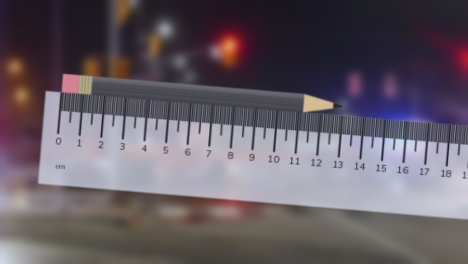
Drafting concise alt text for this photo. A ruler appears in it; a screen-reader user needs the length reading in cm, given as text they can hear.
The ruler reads 13 cm
